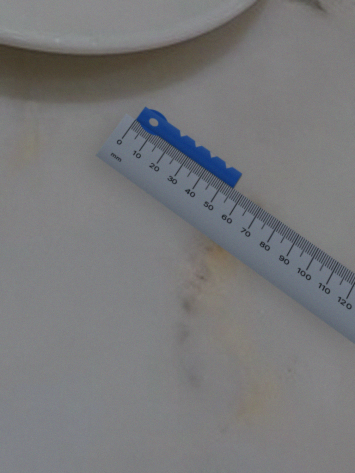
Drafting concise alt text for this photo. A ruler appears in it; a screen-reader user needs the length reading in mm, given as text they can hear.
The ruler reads 55 mm
